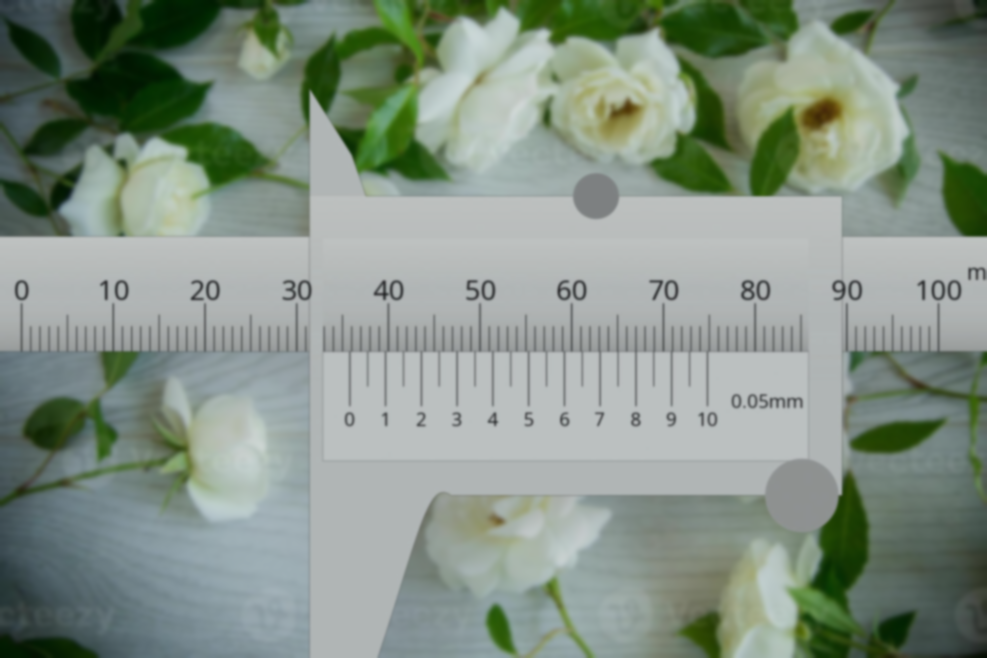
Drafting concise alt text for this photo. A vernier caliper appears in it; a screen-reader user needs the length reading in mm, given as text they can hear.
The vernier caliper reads 35.8 mm
